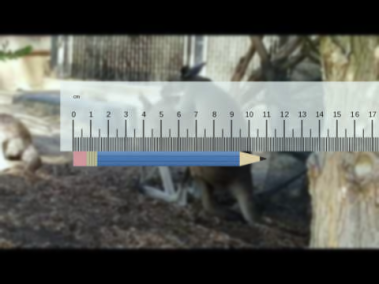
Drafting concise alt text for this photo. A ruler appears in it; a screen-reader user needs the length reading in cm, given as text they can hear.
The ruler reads 11 cm
